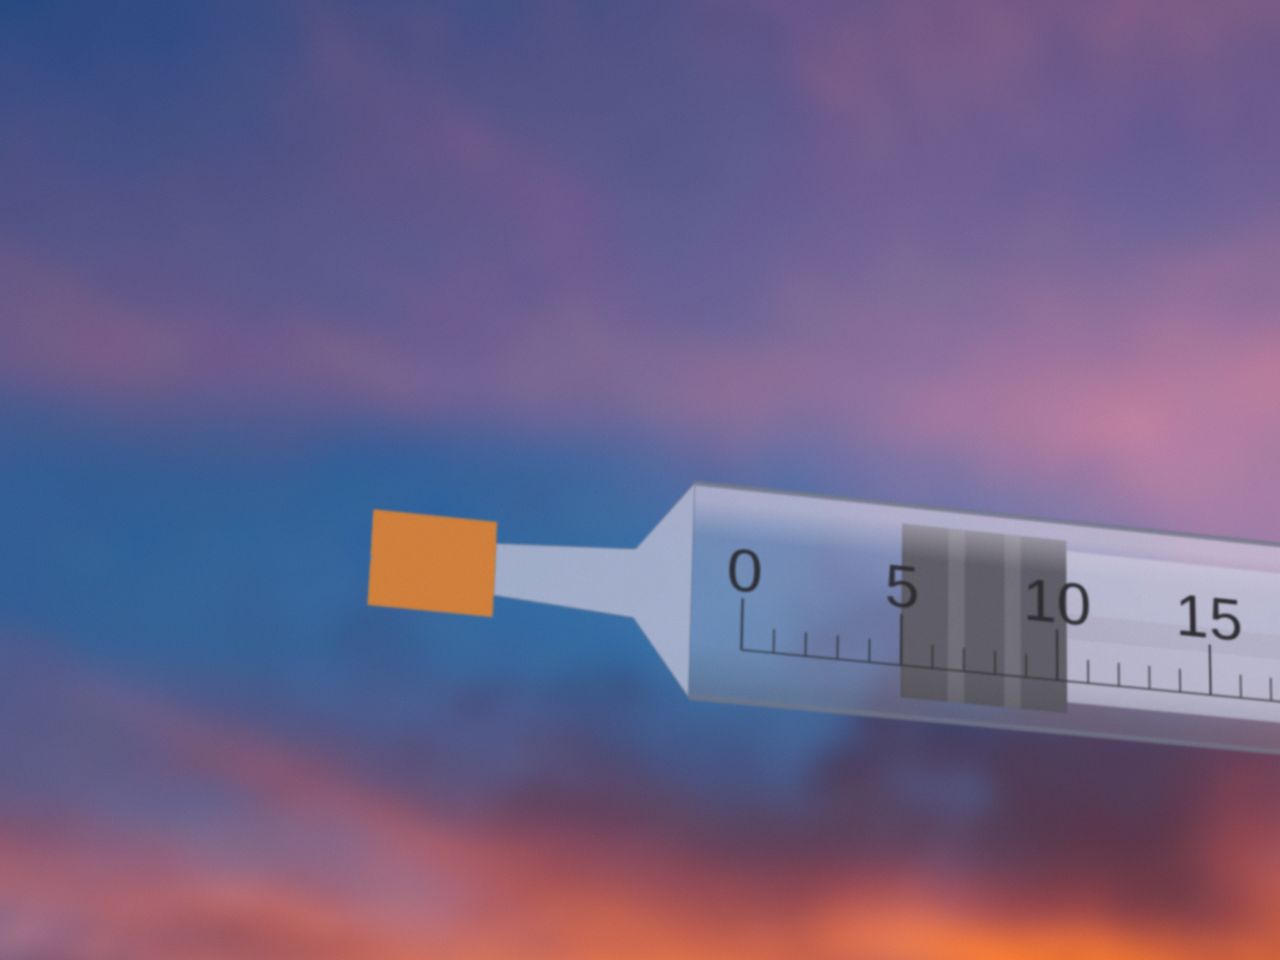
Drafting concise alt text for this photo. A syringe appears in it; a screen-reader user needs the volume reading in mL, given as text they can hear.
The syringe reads 5 mL
